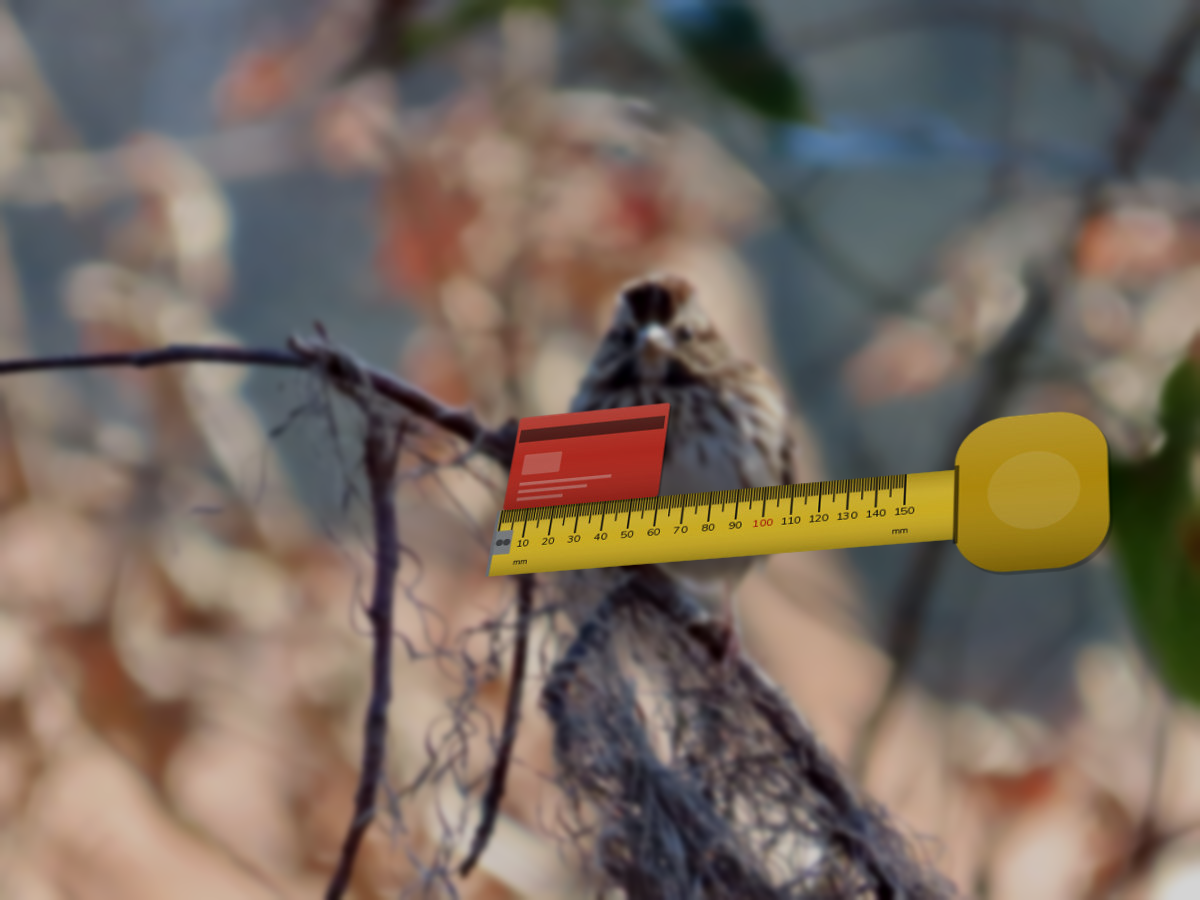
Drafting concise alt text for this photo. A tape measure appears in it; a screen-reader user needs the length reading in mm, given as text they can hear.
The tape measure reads 60 mm
